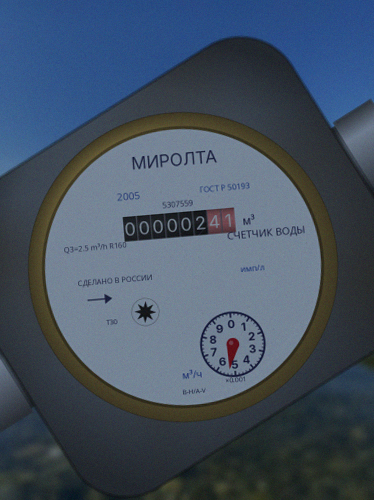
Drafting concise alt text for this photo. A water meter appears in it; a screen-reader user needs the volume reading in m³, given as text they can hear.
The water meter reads 2.415 m³
